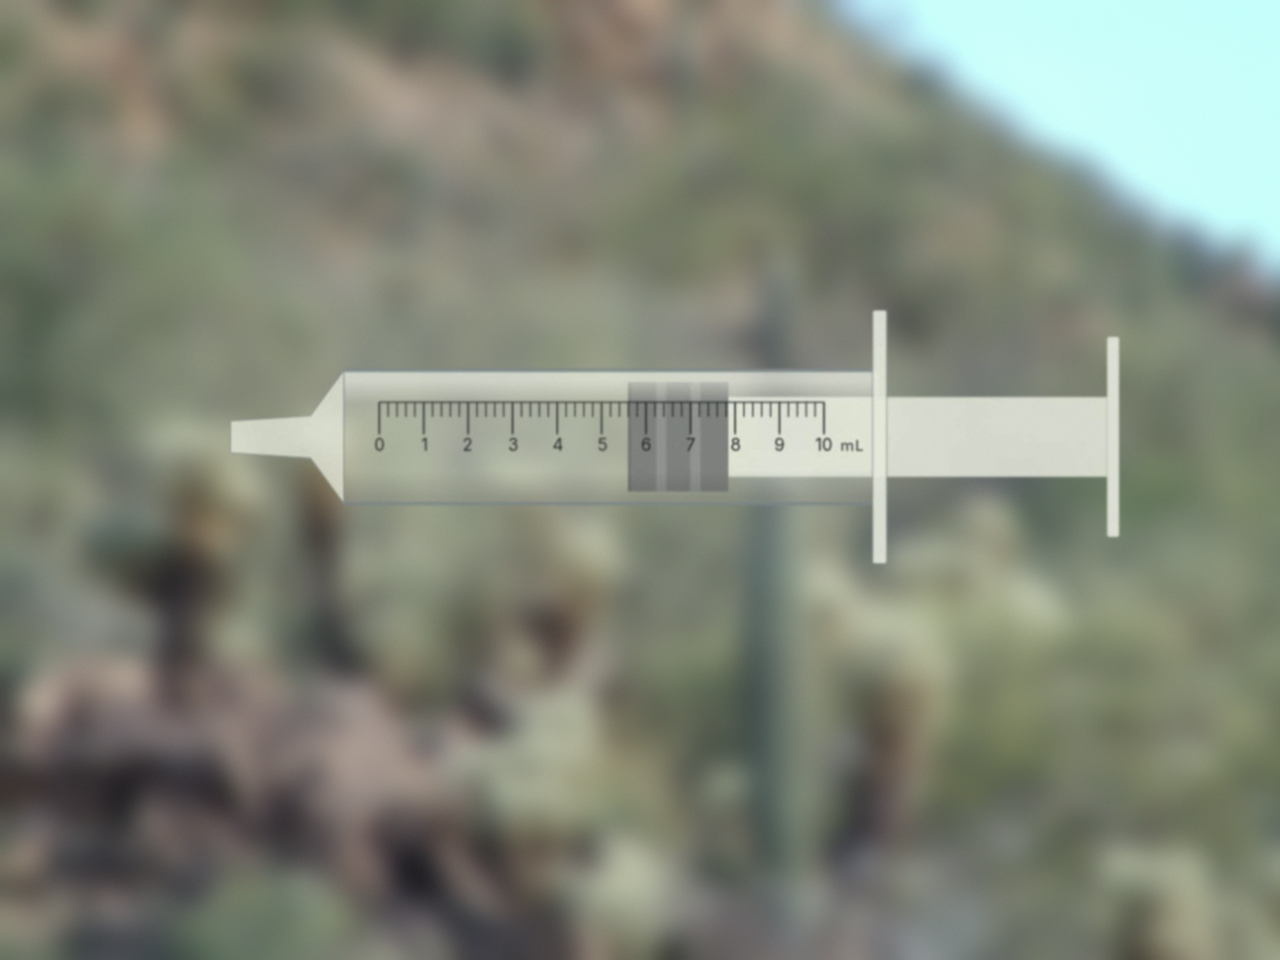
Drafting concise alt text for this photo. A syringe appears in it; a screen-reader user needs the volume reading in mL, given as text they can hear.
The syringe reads 5.6 mL
